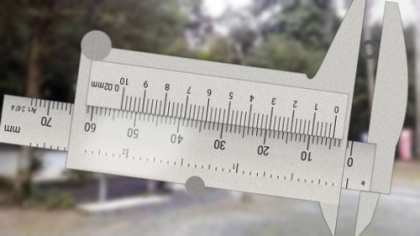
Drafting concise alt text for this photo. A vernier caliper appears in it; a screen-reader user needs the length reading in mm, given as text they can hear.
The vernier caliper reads 4.5 mm
